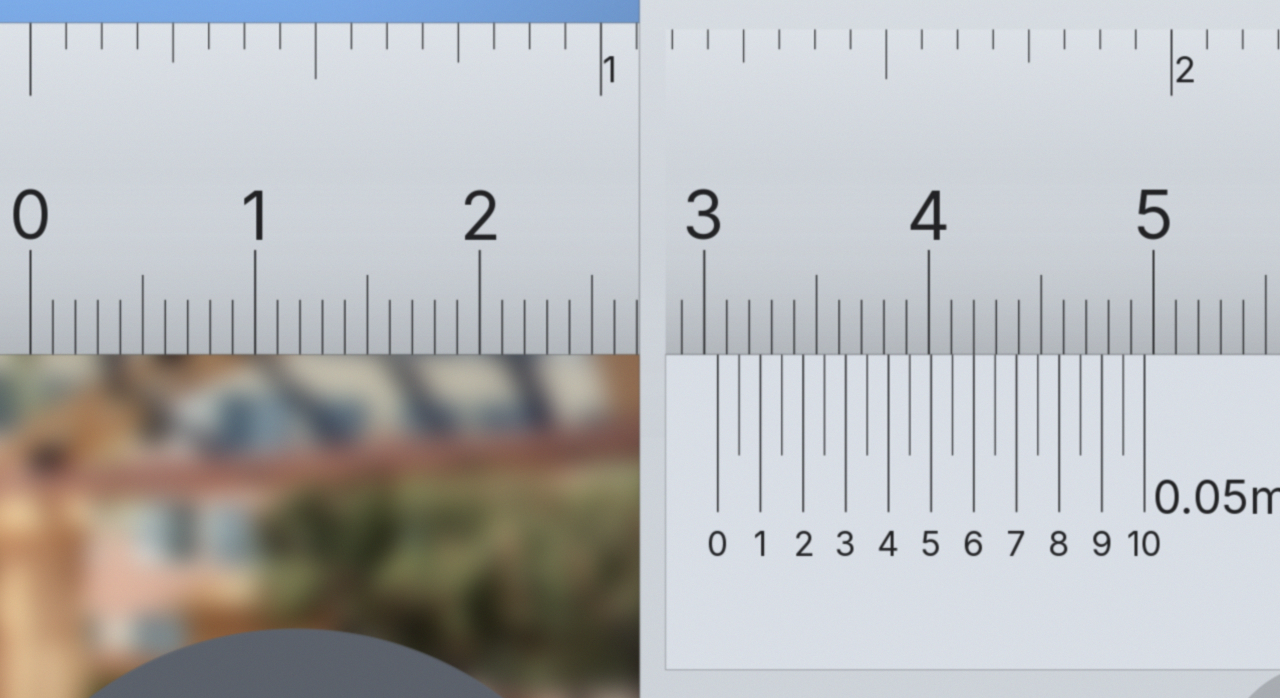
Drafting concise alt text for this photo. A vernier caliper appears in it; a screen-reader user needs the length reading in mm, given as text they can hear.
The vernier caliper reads 30.6 mm
